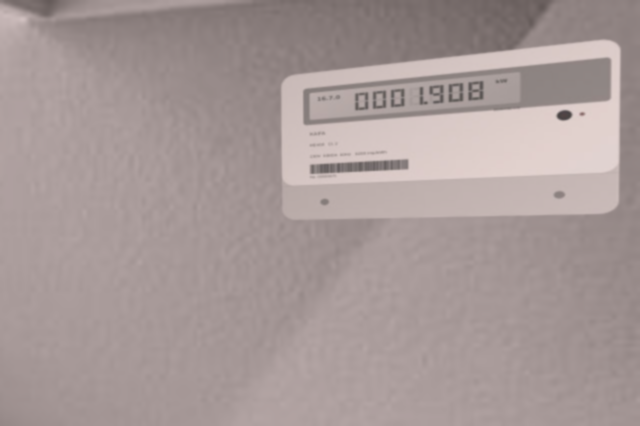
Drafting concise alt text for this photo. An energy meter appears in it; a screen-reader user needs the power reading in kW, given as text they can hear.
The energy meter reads 1.908 kW
